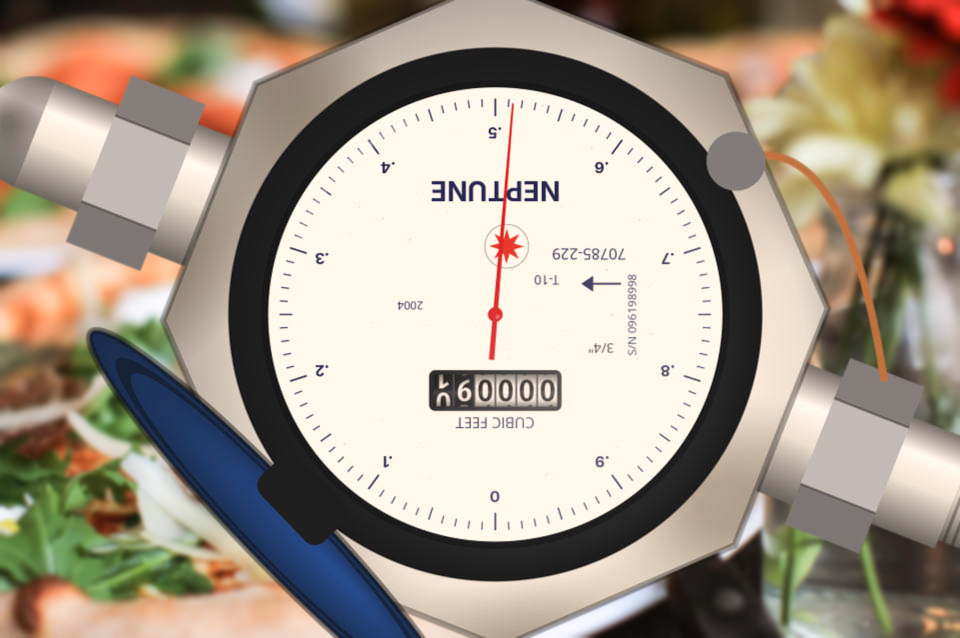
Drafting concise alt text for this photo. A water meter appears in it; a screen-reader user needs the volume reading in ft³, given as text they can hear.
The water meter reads 90.51 ft³
